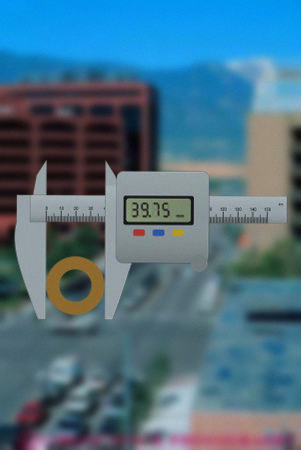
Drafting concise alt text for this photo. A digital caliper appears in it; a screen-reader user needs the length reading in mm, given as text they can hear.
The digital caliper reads 39.75 mm
